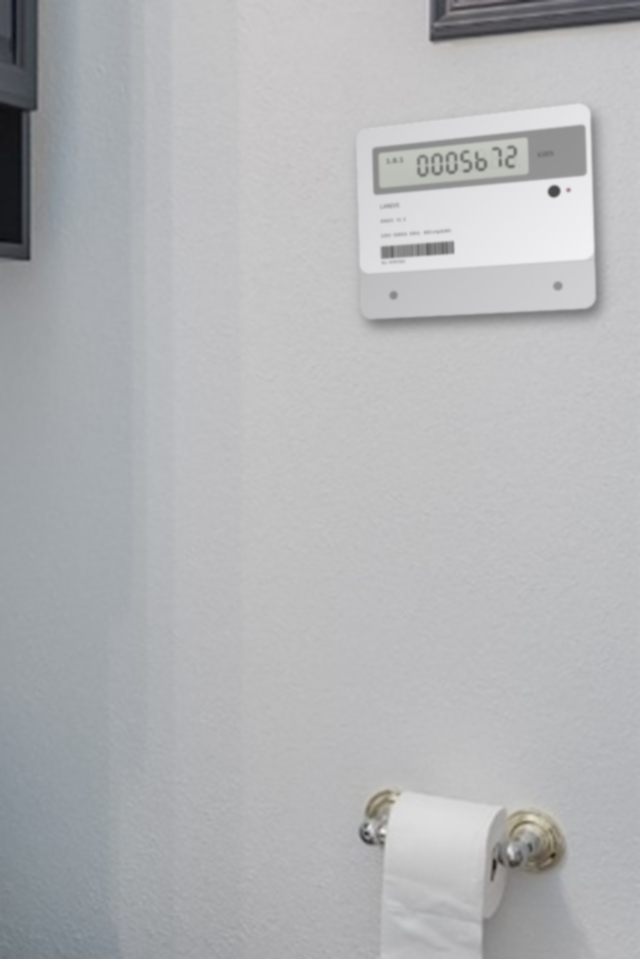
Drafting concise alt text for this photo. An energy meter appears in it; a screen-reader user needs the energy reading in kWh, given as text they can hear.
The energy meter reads 5672 kWh
